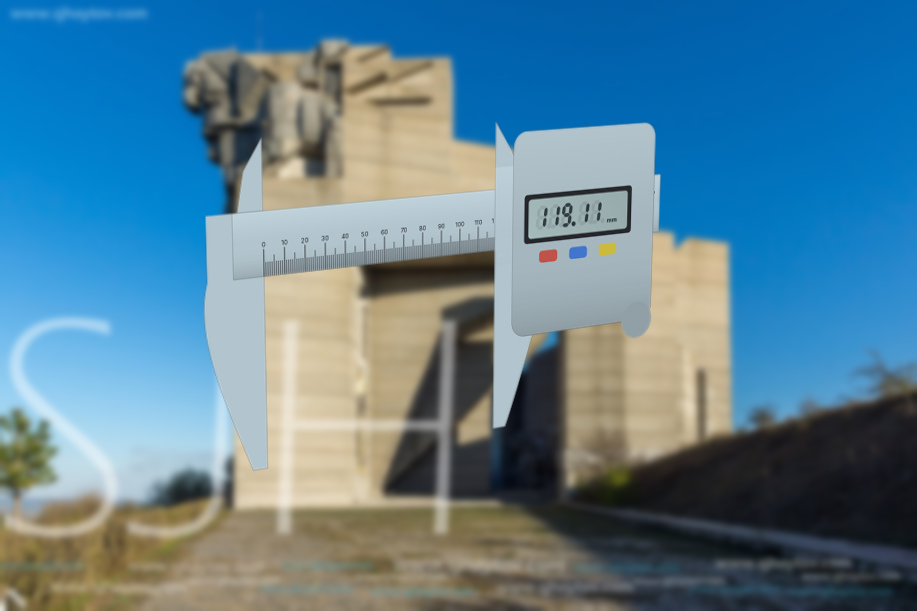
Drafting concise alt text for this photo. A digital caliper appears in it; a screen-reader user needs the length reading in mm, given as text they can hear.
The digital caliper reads 119.11 mm
